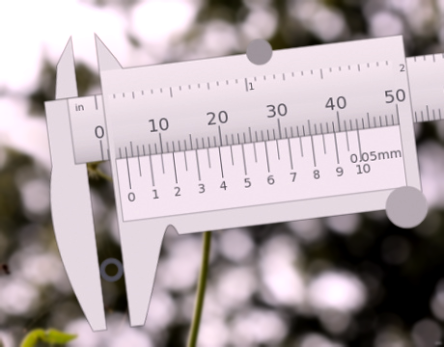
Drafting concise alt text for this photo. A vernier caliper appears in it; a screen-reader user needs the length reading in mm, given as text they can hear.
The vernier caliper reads 4.0 mm
